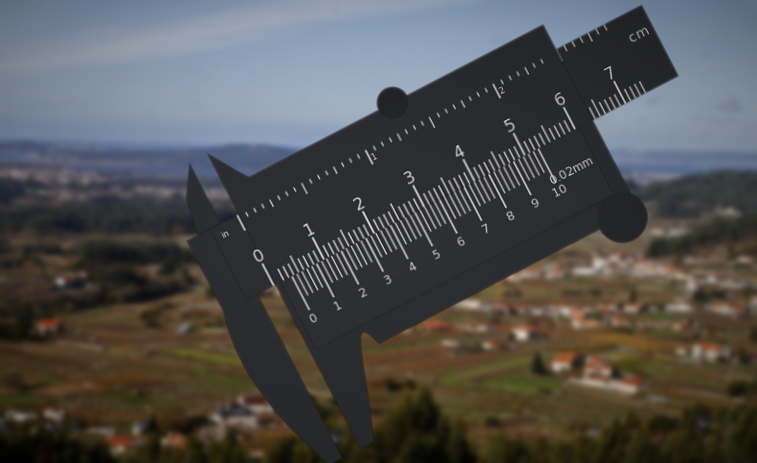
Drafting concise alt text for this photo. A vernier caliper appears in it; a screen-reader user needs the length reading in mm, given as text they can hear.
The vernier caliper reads 3.6 mm
